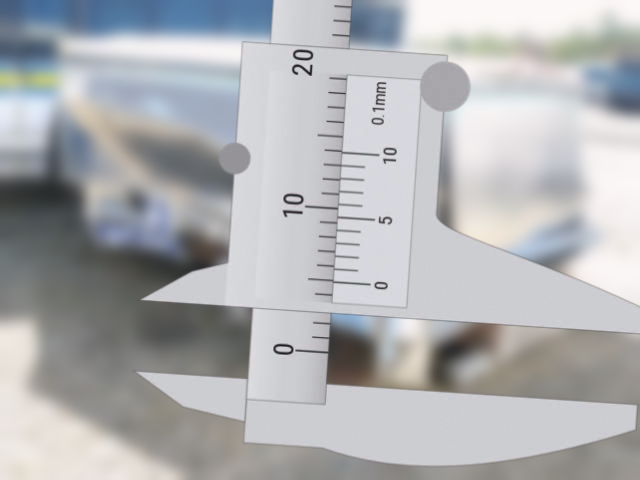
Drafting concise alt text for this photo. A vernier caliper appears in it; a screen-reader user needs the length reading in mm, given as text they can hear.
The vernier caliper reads 4.9 mm
